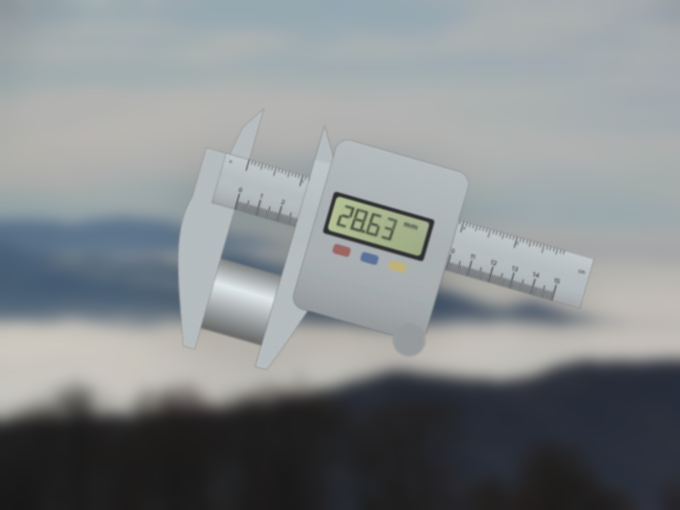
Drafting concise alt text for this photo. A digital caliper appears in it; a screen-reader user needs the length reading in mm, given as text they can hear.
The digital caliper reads 28.63 mm
